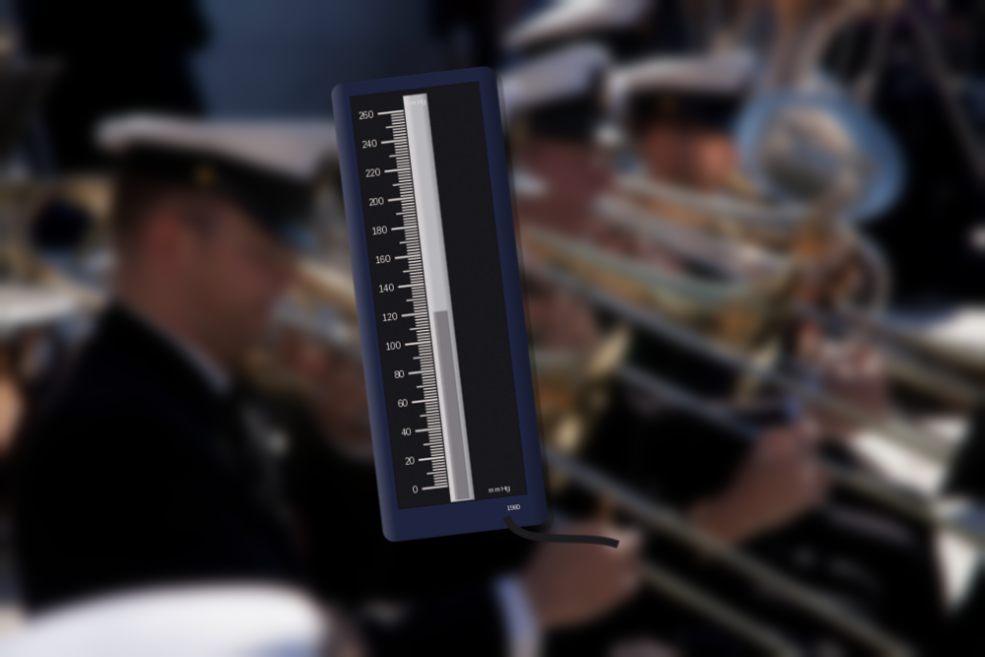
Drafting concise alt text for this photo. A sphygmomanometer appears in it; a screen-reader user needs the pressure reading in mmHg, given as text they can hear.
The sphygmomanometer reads 120 mmHg
